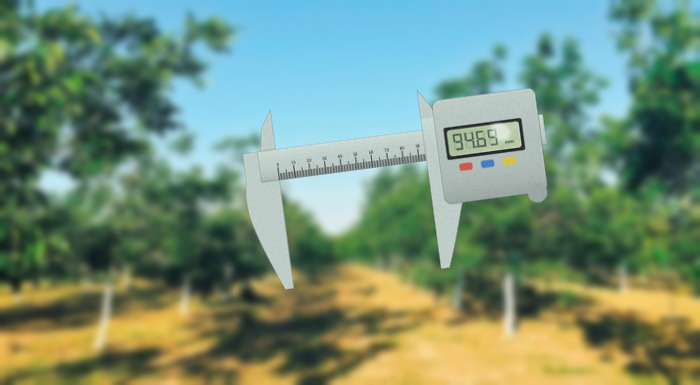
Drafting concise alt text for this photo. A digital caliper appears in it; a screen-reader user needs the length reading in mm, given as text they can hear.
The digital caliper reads 94.69 mm
